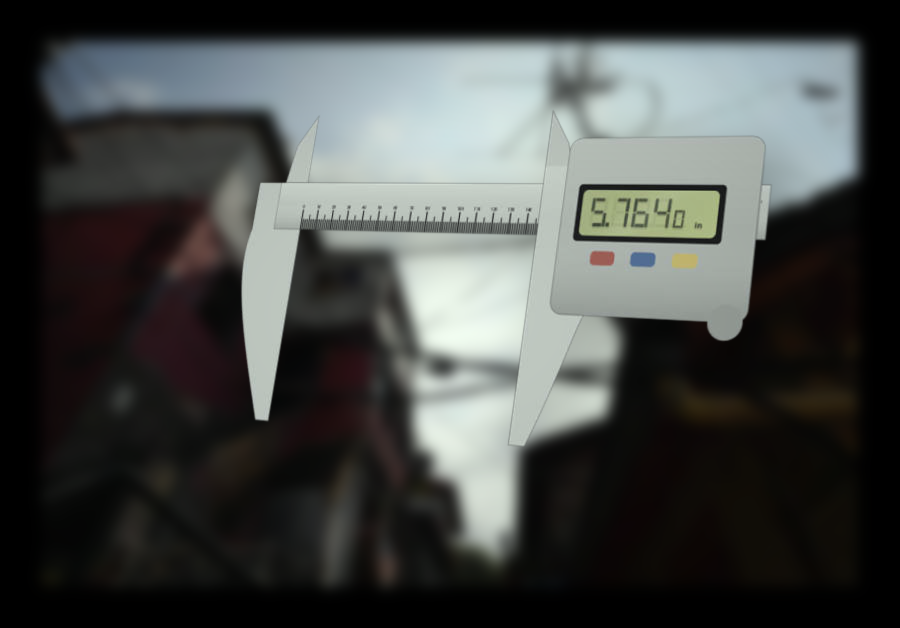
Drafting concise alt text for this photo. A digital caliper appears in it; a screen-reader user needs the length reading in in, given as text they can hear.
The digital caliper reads 5.7640 in
